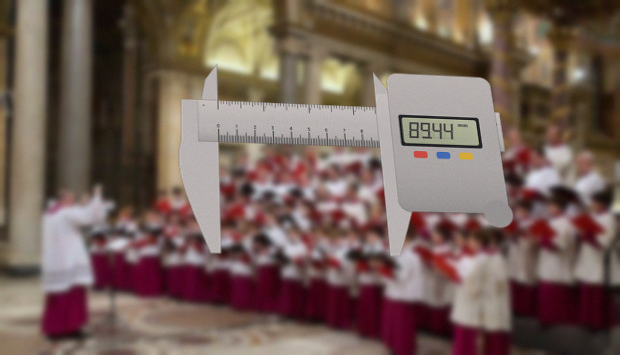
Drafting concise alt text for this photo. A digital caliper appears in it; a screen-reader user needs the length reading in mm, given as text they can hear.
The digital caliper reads 89.44 mm
